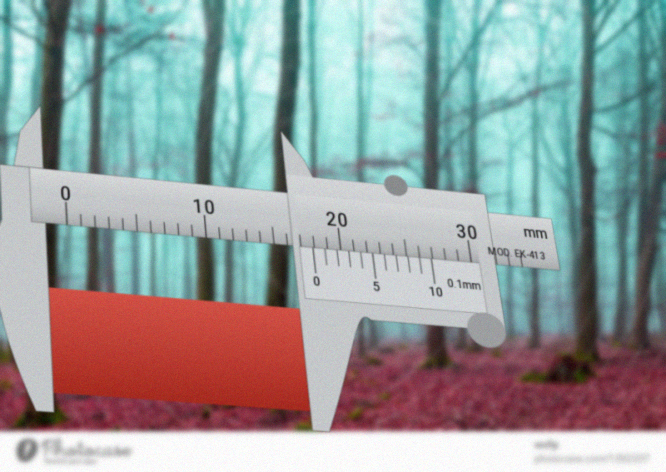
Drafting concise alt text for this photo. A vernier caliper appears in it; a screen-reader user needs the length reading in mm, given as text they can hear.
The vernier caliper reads 17.9 mm
